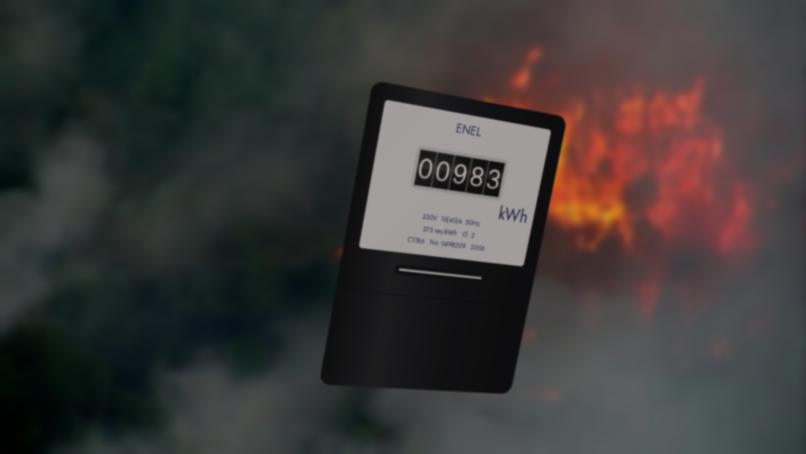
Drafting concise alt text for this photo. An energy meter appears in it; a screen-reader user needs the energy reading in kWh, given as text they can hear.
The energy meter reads 983 kWh
